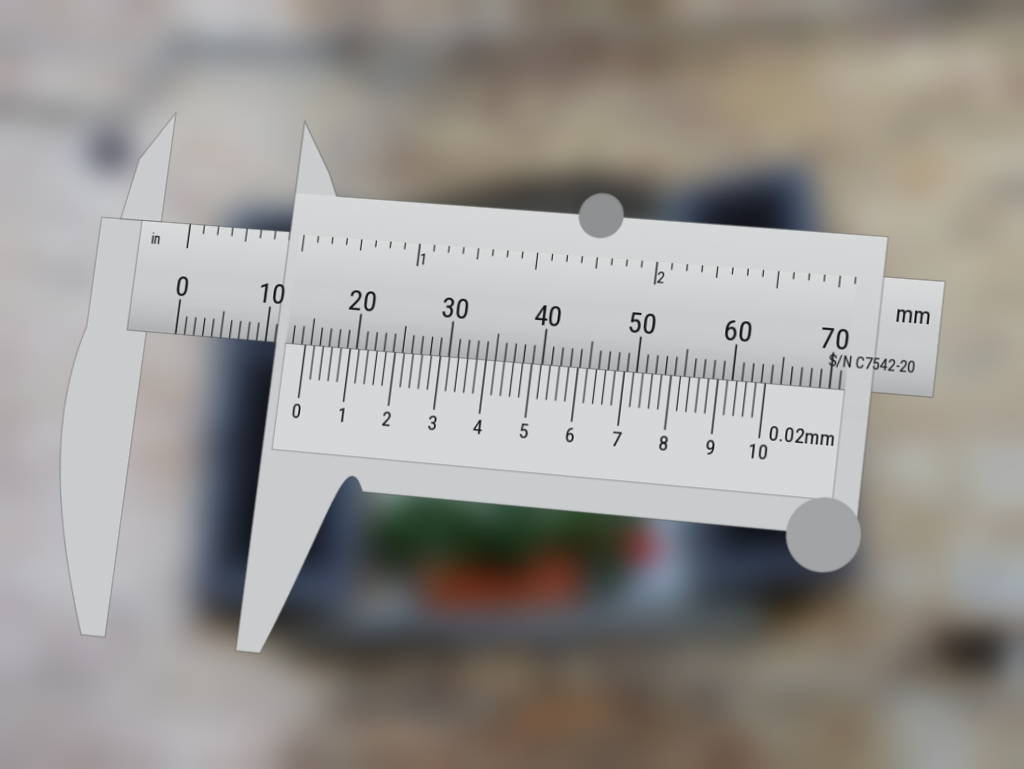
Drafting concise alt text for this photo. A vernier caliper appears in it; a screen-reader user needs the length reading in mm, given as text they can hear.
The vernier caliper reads 14.4 mm
